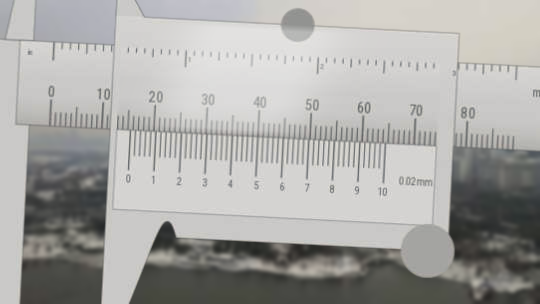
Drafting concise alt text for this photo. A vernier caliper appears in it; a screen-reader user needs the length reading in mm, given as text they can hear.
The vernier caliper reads 15.5 mm
